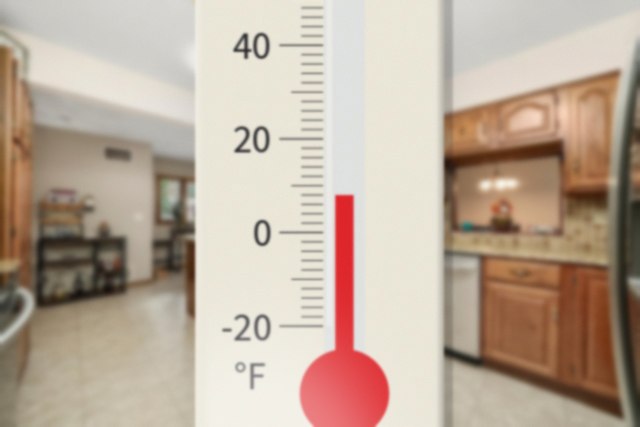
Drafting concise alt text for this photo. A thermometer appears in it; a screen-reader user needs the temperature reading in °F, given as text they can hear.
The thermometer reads 8 °F
